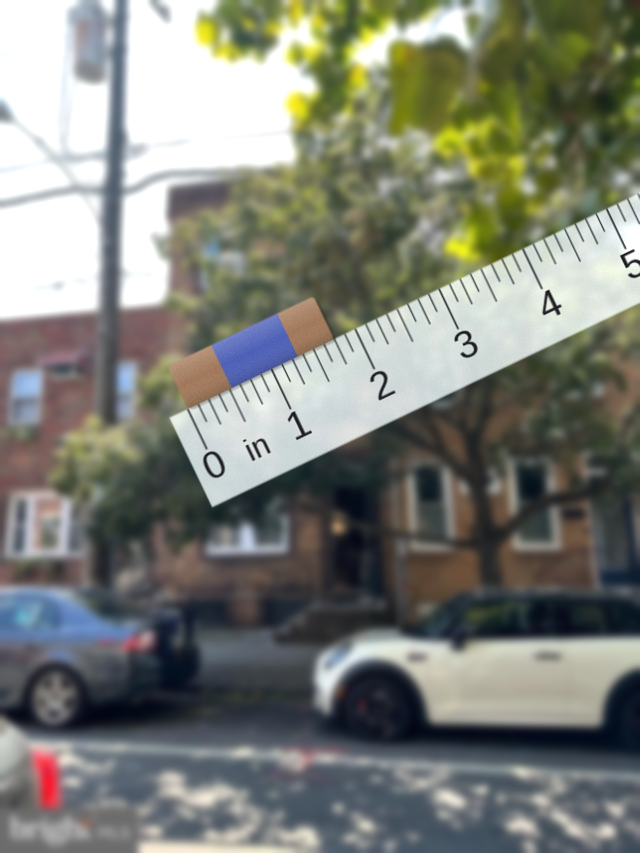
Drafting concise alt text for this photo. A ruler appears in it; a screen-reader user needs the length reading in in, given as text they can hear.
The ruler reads 1.75 in
